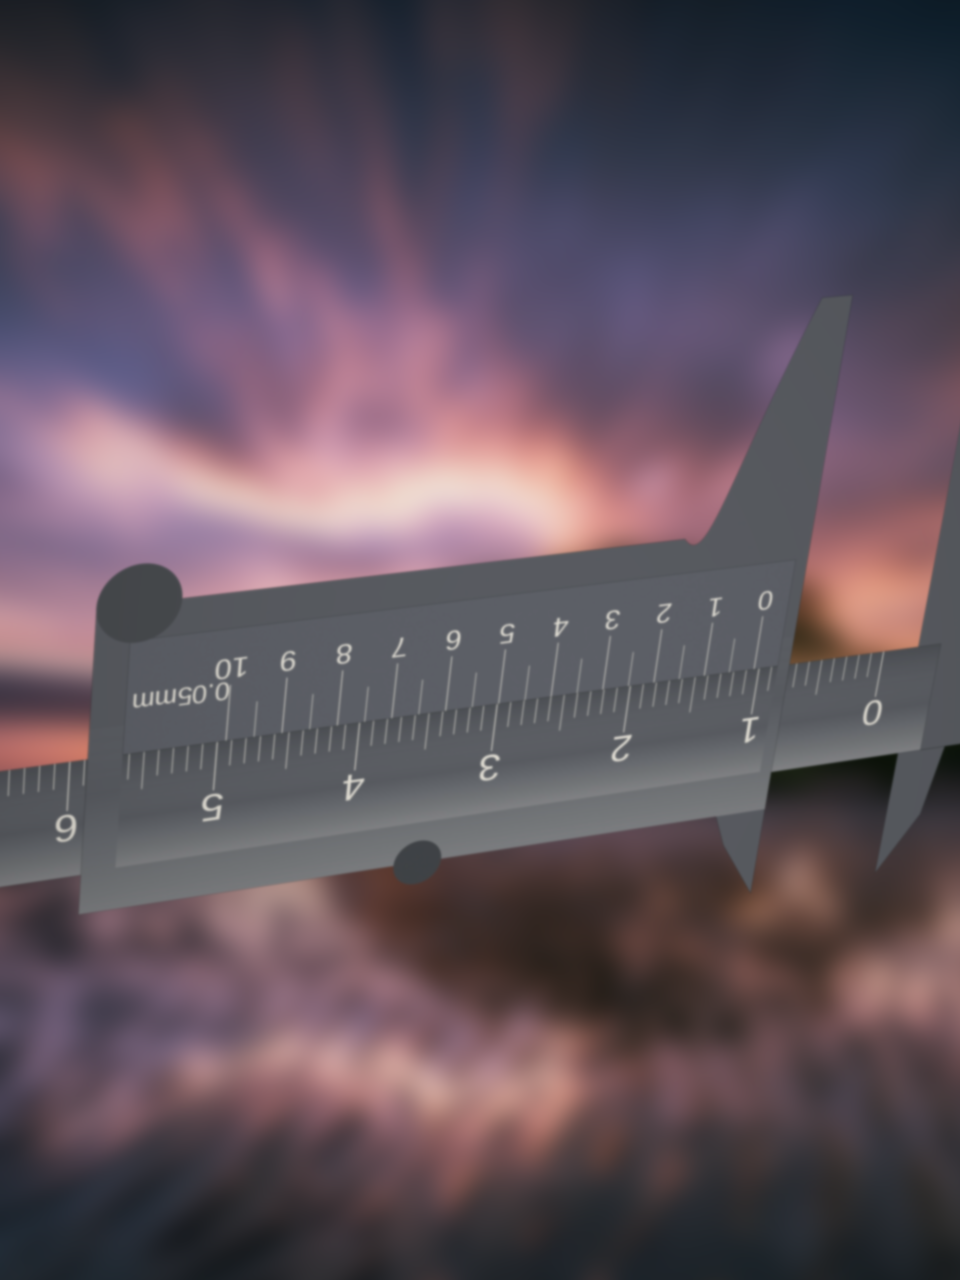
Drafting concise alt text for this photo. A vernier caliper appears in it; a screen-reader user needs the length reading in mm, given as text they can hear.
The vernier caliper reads 10.4 mm
